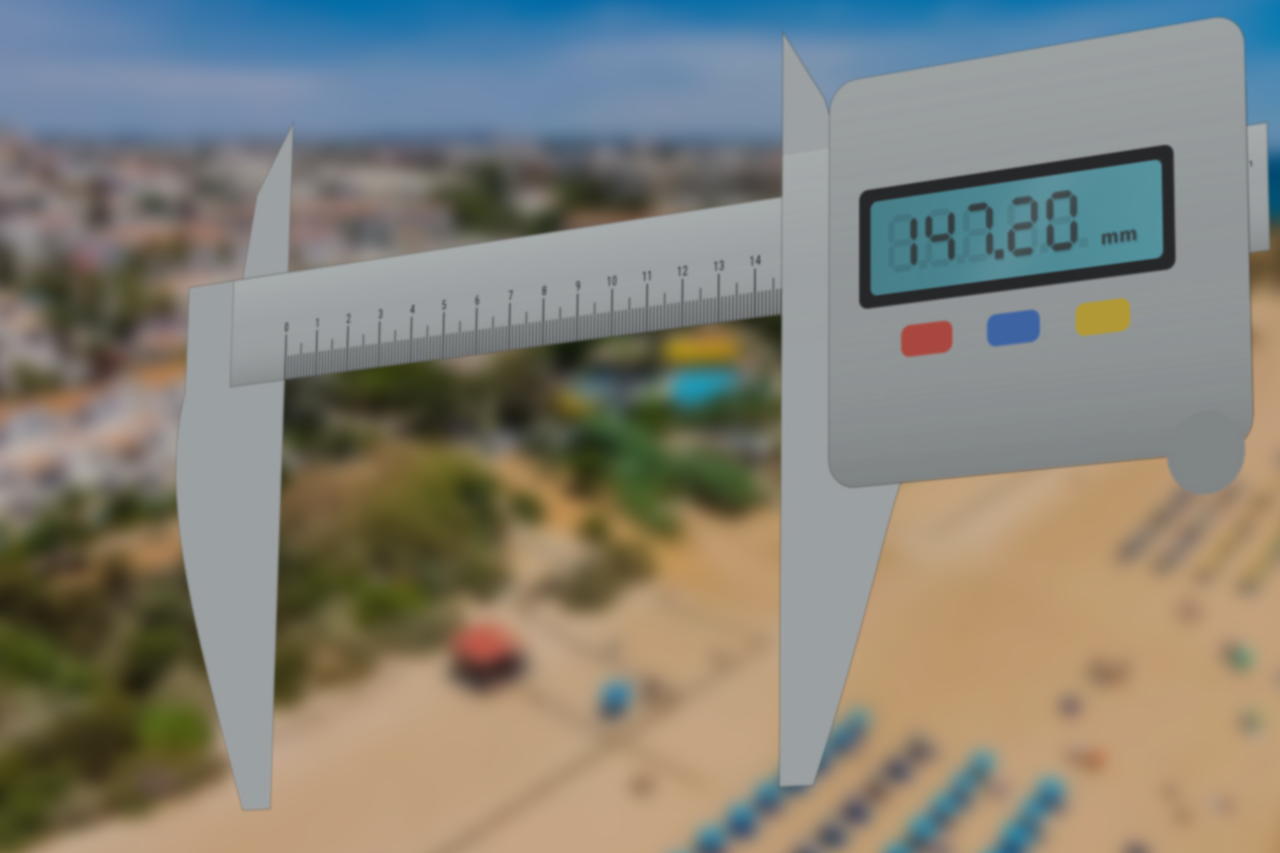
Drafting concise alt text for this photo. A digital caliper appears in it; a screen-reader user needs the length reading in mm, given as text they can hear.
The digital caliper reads 147.20 mm
